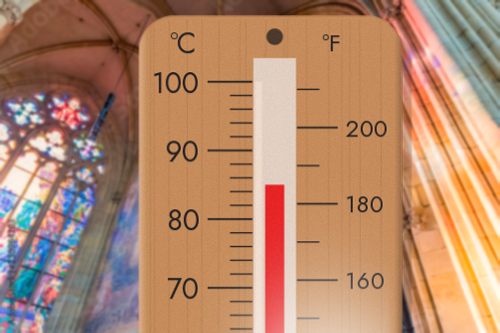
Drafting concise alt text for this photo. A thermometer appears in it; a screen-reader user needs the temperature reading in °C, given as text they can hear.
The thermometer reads 85 °C
